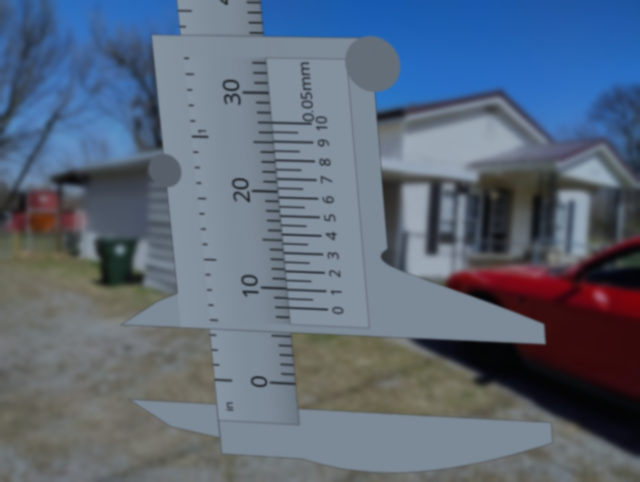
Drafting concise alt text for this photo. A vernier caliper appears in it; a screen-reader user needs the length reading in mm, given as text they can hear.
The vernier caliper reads 8.0 mm
